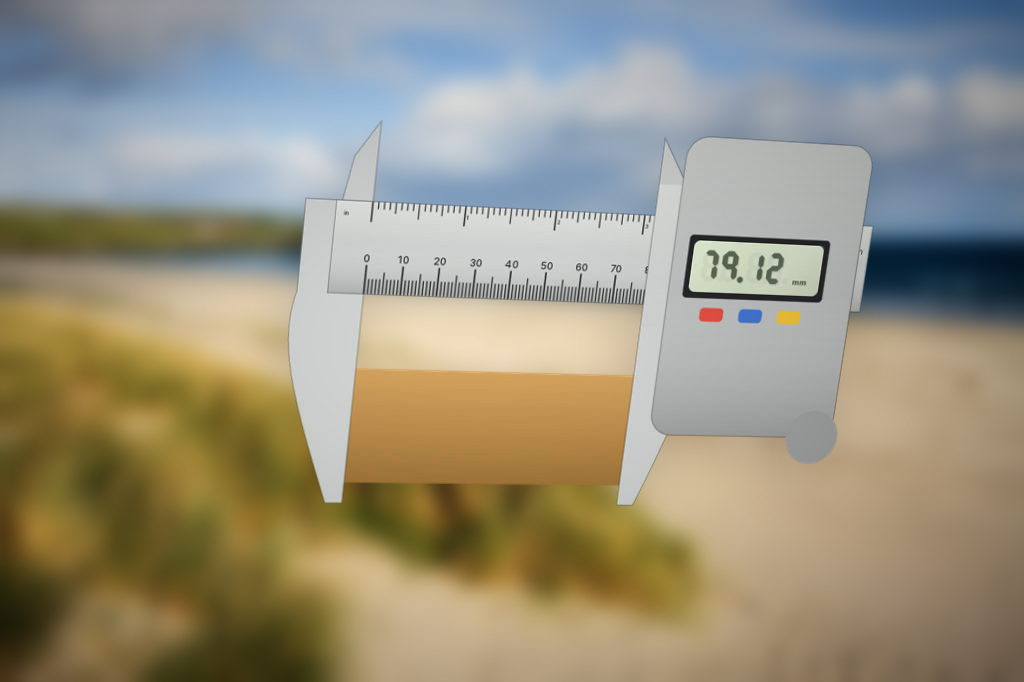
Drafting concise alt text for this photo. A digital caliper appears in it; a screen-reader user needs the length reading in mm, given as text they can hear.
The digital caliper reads 79.12 mm
